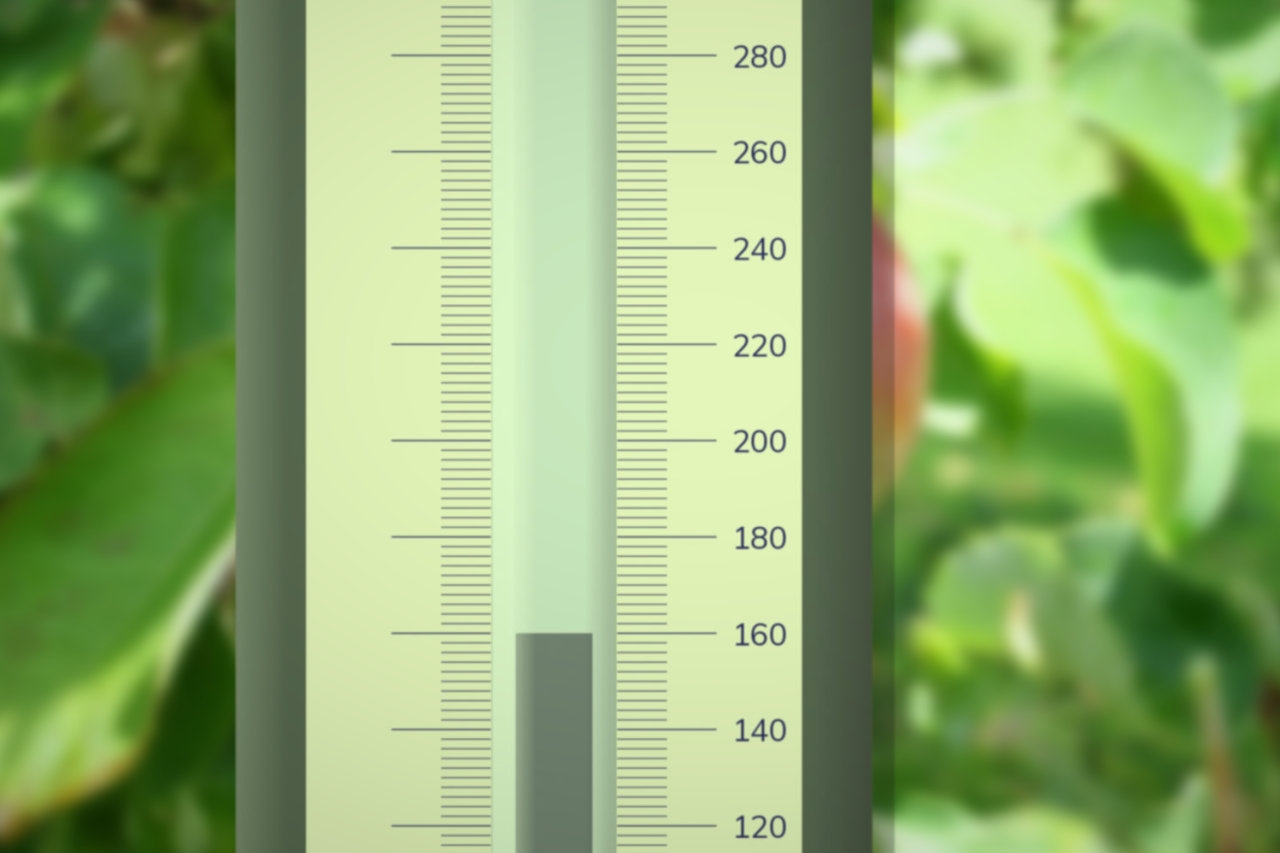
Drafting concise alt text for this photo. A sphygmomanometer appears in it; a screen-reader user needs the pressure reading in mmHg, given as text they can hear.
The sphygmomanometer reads 160 mmHg
